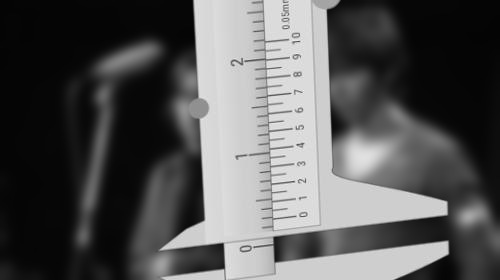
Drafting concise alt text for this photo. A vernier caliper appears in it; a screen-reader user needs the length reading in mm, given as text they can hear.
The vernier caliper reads 2.8 mm
